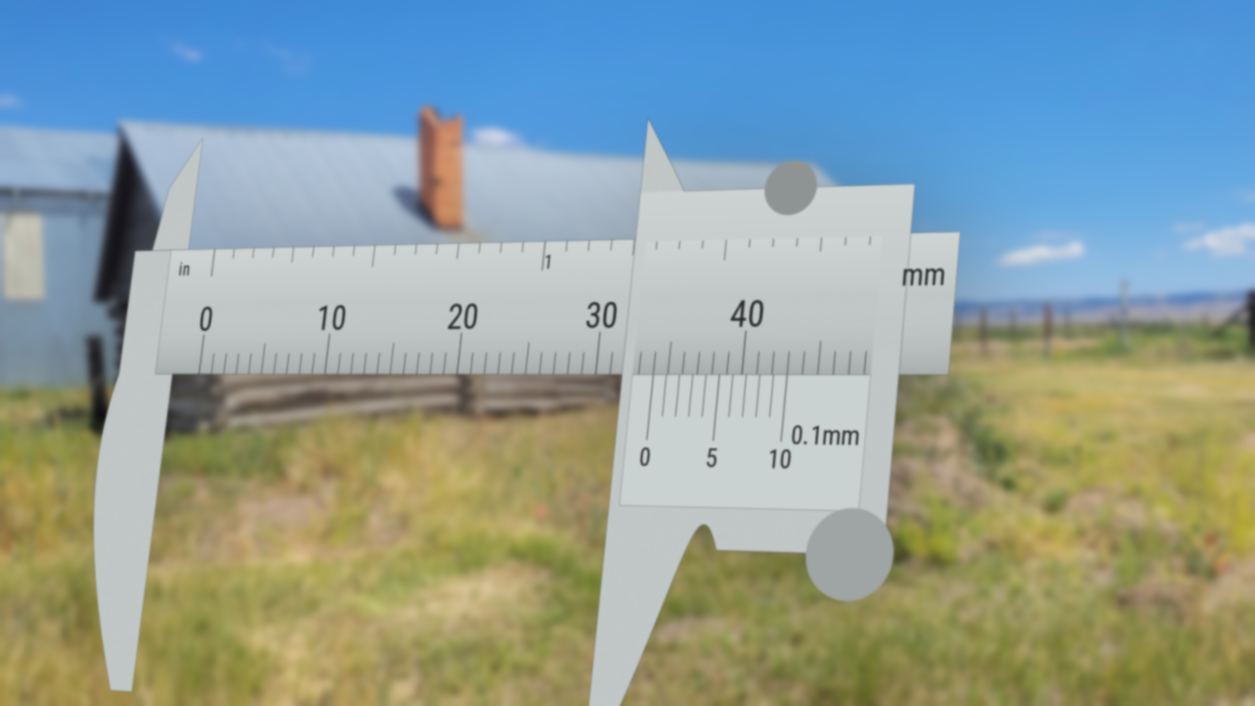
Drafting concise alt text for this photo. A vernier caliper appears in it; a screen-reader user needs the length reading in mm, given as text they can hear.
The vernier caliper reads 34.0 mm
